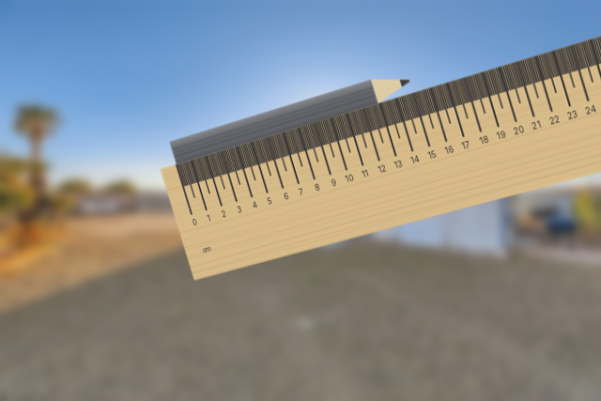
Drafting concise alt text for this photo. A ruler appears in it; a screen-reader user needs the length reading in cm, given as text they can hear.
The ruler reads 15 cm
